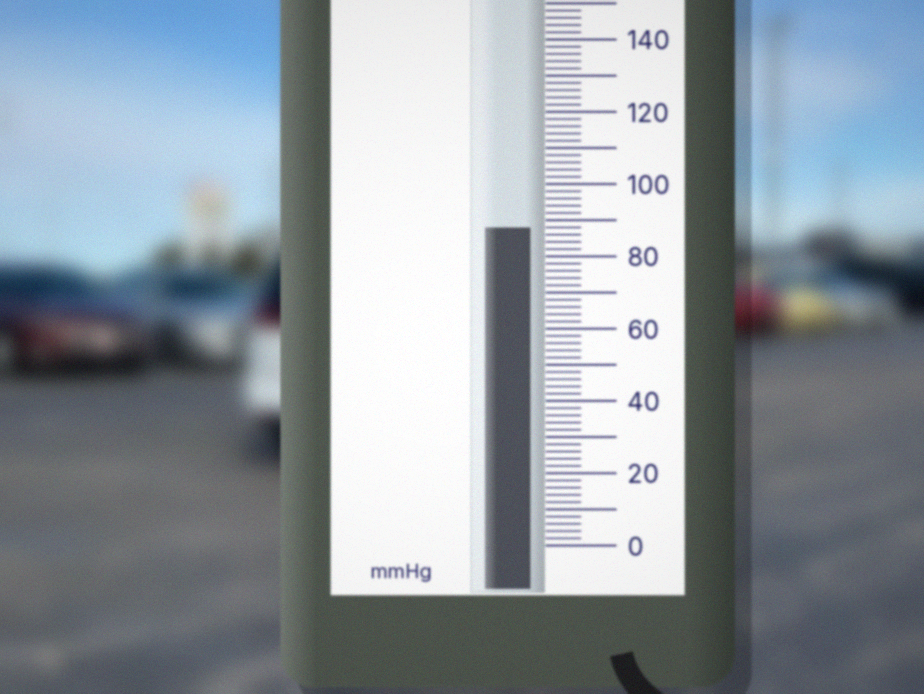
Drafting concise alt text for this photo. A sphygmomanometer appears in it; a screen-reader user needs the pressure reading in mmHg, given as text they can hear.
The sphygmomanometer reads 88 mmHg
